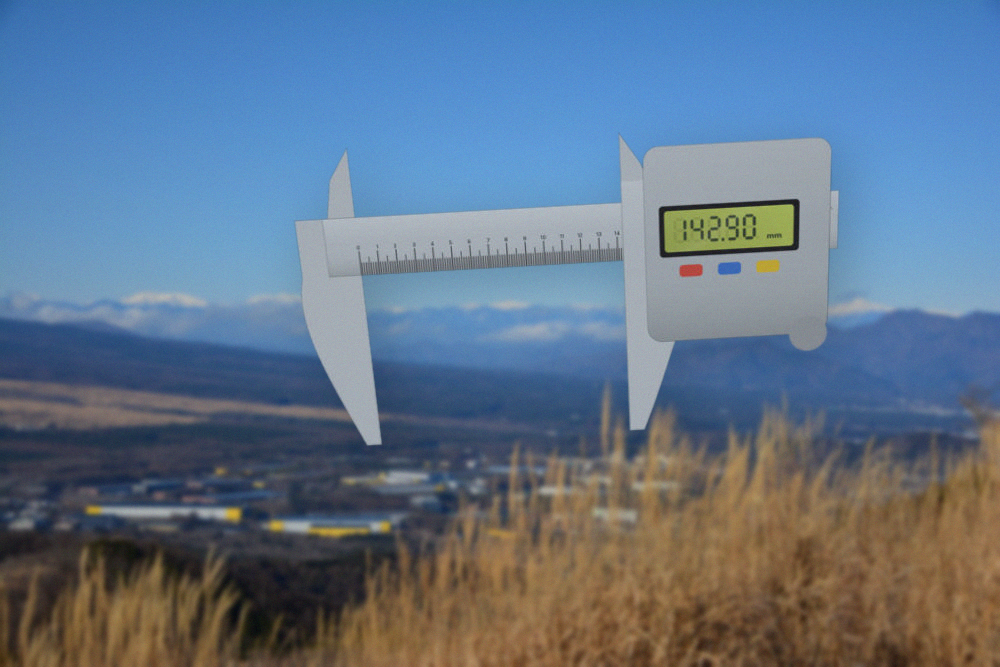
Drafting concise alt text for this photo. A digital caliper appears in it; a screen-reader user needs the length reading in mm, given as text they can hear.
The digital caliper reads 142.90 mm
